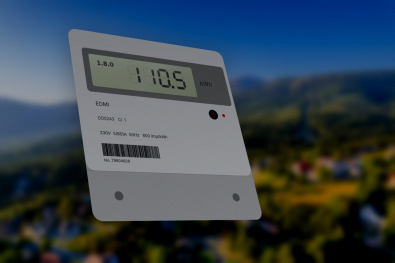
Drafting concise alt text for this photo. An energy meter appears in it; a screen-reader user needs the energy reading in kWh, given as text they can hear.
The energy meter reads 110.5 kWh
